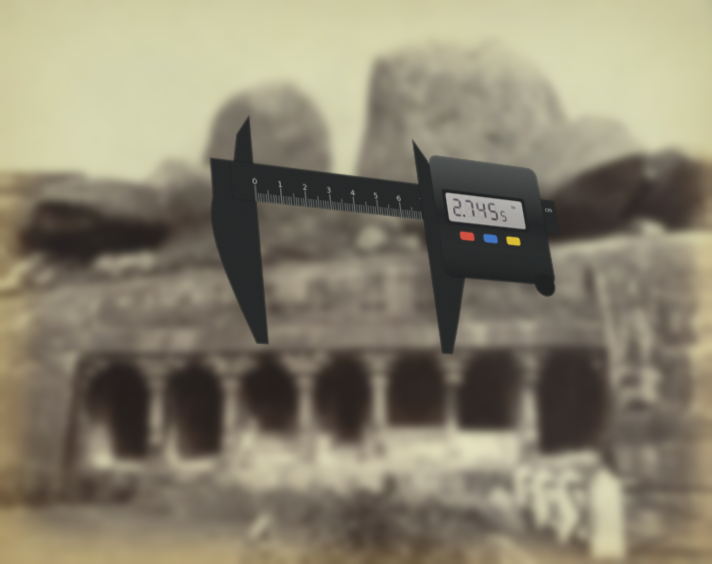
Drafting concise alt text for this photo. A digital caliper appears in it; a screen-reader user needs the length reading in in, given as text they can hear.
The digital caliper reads 2.7455 in
